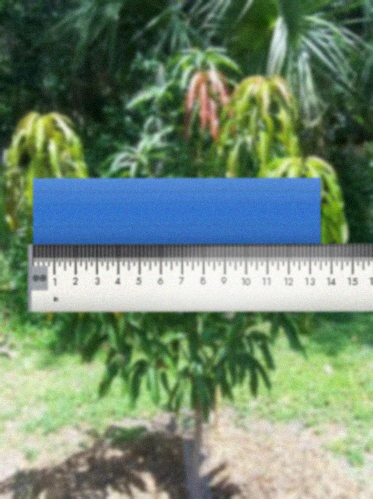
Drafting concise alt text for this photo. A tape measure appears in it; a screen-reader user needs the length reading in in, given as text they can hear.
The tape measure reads 13.5 in
